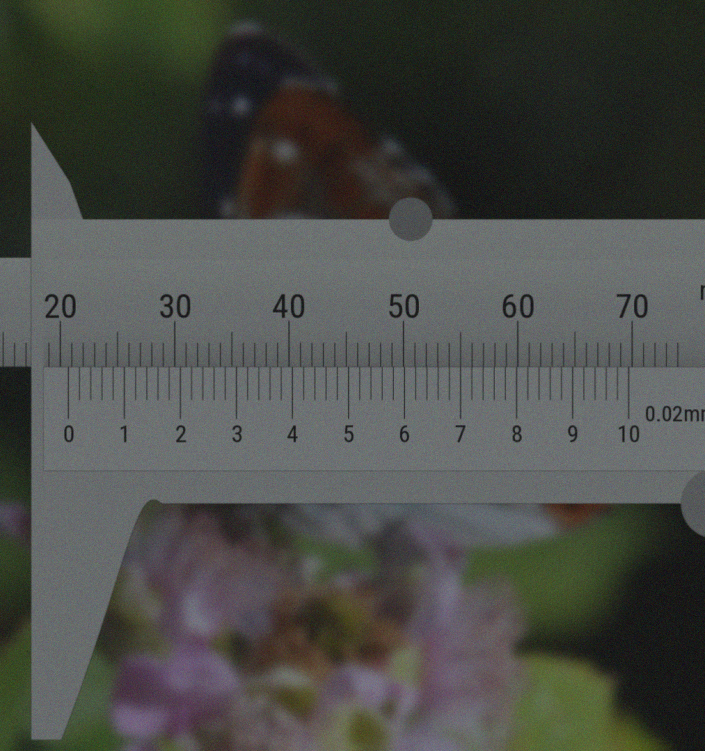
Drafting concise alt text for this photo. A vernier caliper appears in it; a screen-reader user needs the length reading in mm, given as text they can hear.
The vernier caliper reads 20.7 mm
